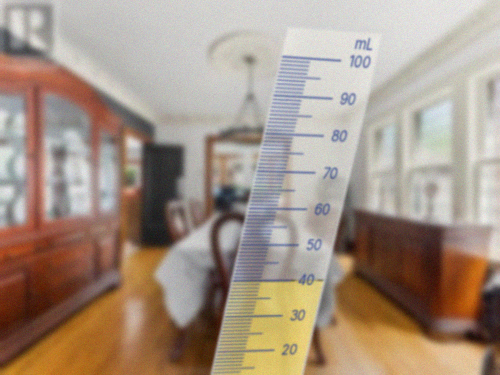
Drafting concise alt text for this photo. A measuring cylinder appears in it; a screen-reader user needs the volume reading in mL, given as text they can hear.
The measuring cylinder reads 40 mL
